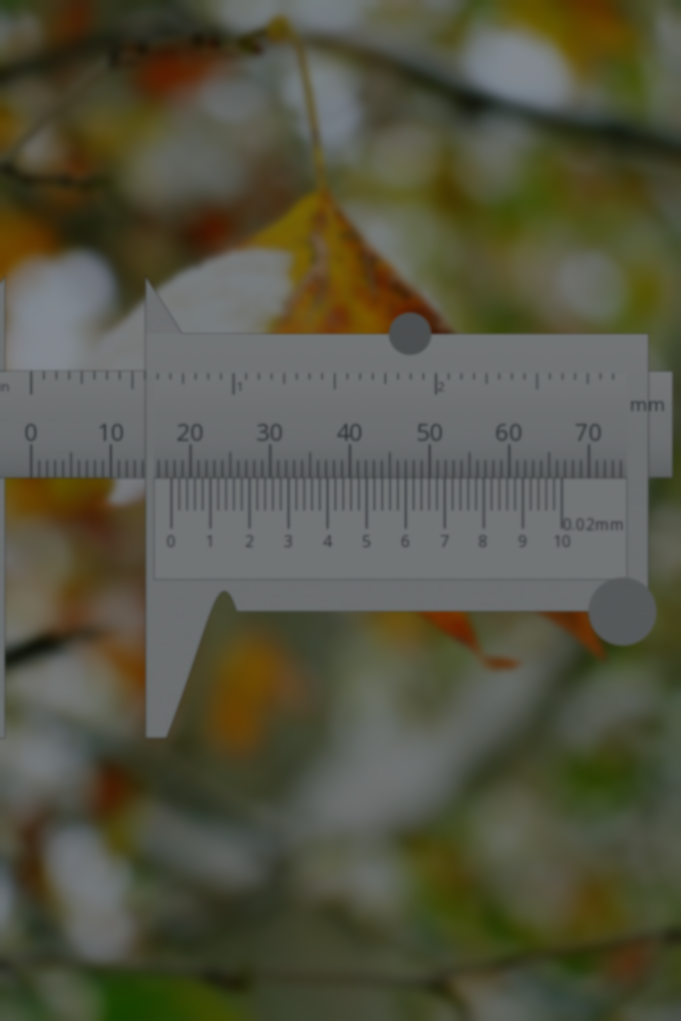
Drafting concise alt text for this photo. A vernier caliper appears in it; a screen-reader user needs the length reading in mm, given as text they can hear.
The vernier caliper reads 17.6 mm
